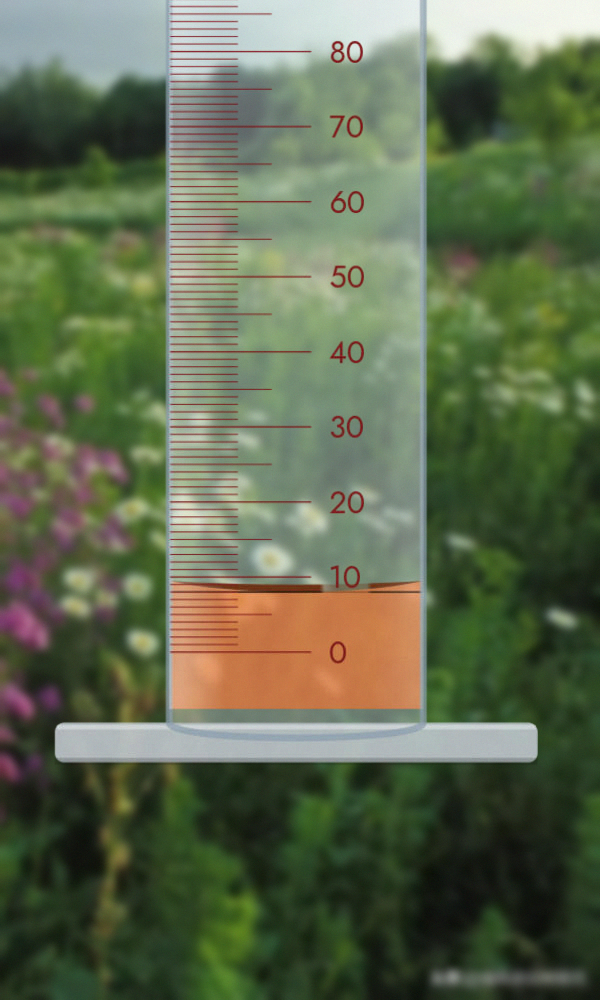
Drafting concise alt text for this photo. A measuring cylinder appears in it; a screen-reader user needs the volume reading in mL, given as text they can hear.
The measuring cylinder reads 8 mL
